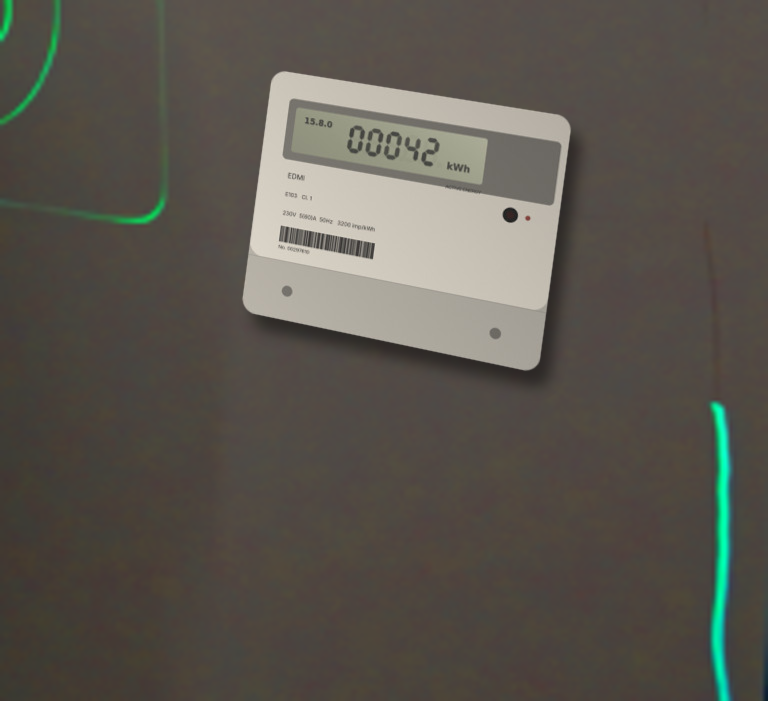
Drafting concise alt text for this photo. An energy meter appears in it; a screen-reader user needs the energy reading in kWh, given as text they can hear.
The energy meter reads 42 kWh
